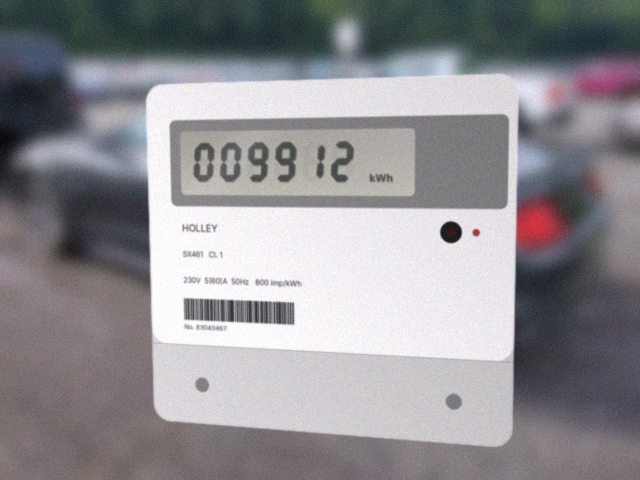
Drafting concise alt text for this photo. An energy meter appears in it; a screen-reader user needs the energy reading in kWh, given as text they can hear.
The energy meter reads 9912 kWh
